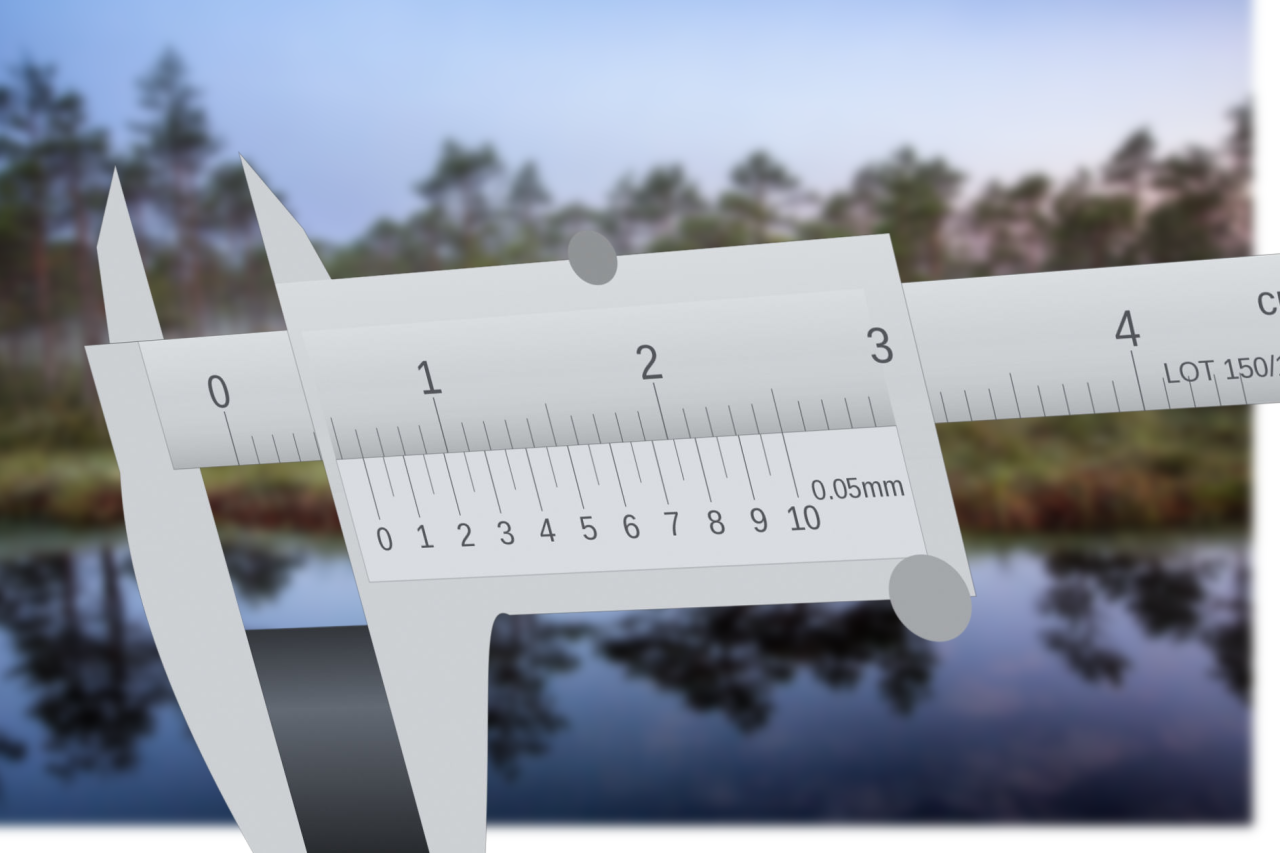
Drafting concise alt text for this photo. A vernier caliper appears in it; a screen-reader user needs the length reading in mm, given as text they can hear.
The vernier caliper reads 6.0 mm
